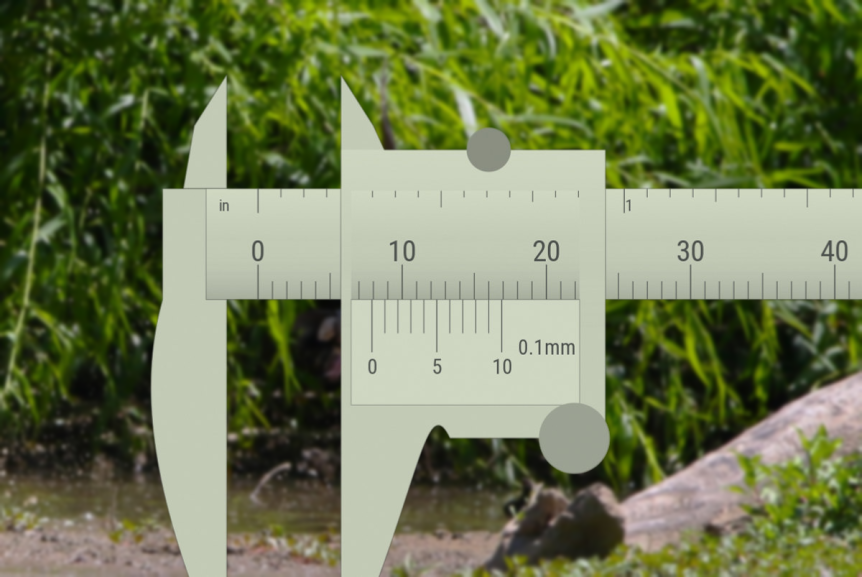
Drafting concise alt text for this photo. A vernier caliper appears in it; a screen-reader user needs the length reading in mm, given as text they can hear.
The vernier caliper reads 7.9 mm
